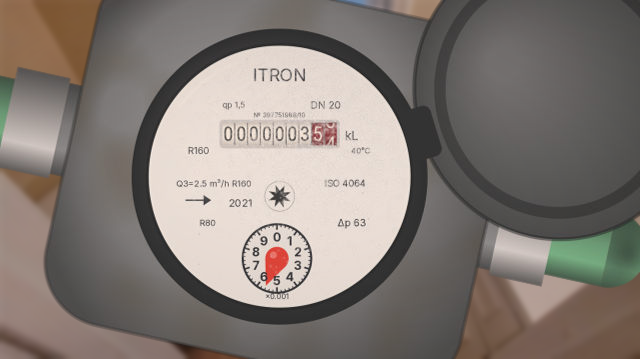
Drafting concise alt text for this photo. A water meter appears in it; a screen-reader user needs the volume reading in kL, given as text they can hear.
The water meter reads 3.535 kL
